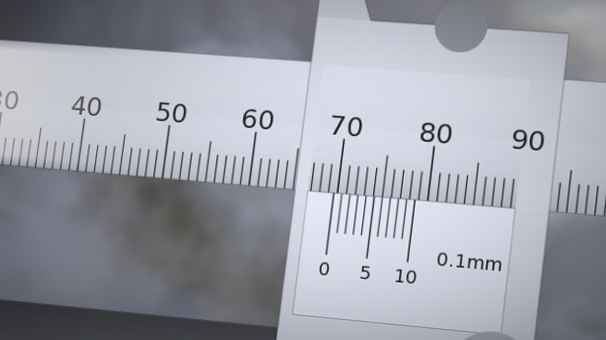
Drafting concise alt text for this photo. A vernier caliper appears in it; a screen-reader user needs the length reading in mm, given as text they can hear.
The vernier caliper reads 69.6 mm
